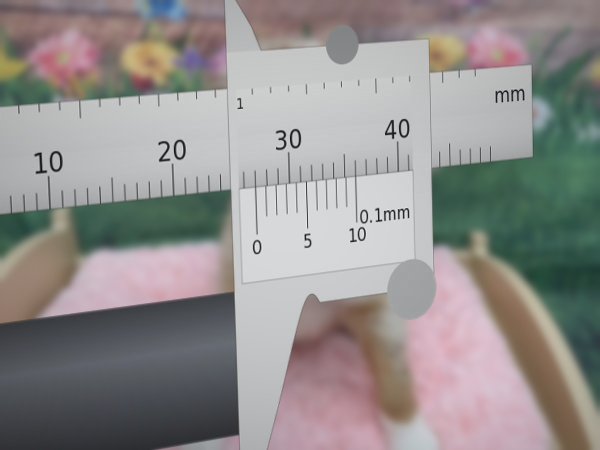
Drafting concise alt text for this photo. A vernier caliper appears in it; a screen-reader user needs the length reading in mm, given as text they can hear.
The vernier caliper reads 27.0 mm
